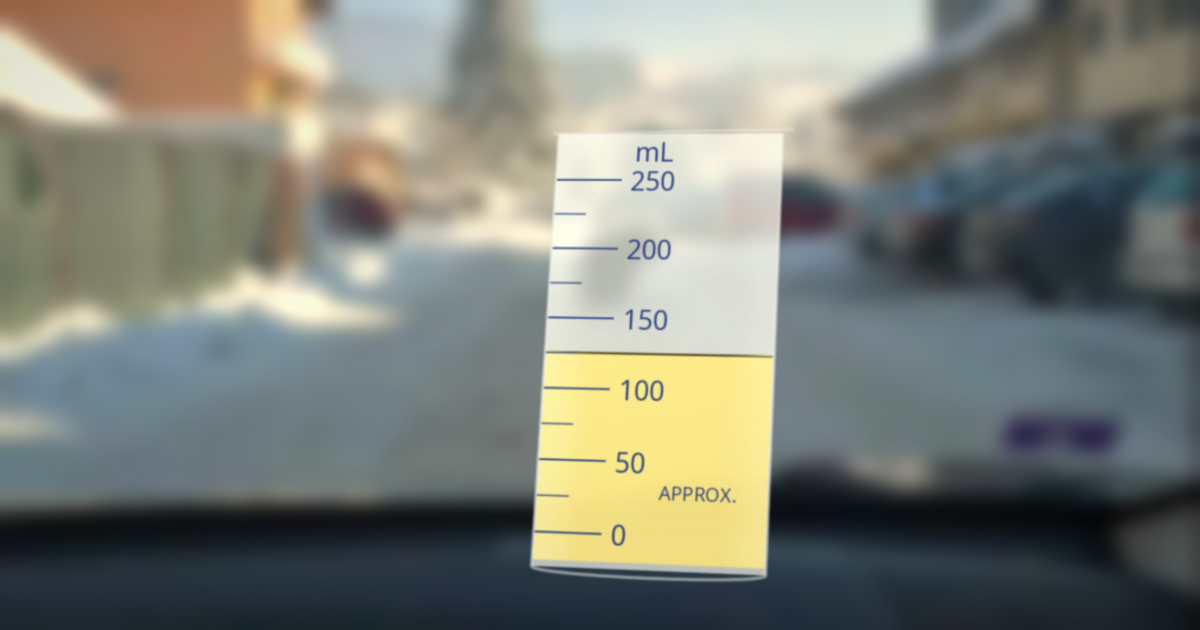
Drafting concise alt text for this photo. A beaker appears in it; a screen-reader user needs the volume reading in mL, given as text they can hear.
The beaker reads 125 mL
